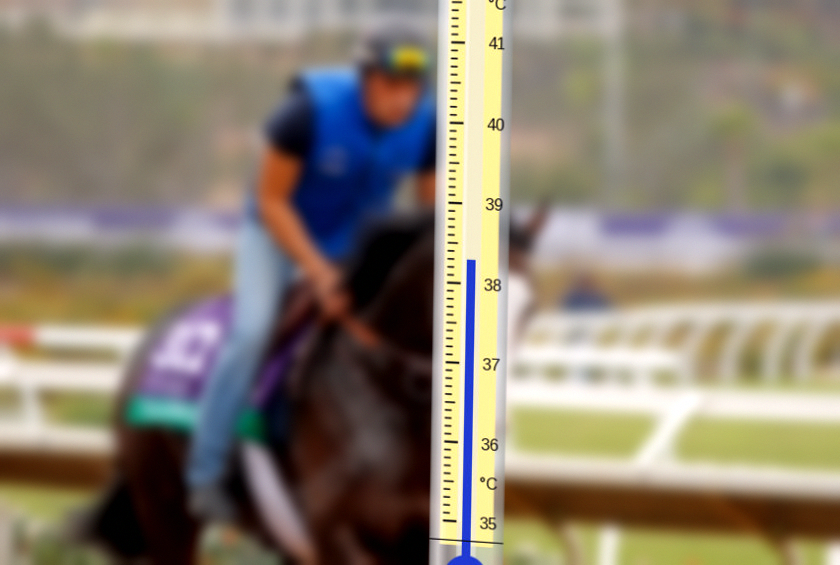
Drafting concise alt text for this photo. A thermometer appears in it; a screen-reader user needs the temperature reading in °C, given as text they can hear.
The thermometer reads 38.3 °C
